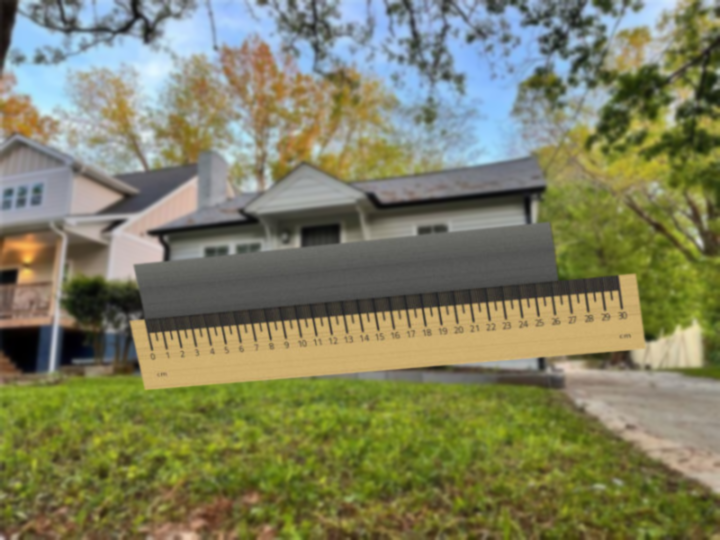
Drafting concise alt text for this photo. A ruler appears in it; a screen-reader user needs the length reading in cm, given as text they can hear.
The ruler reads 26.5 cm
